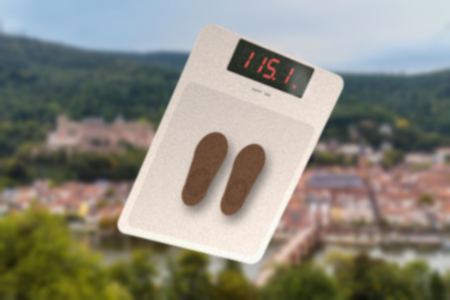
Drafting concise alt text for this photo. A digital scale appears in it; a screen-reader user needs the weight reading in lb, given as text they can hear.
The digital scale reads 115.1 lb
